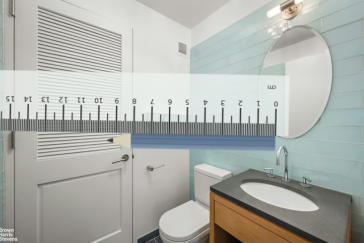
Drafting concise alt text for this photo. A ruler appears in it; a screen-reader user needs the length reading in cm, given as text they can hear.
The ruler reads 9.5 cm
